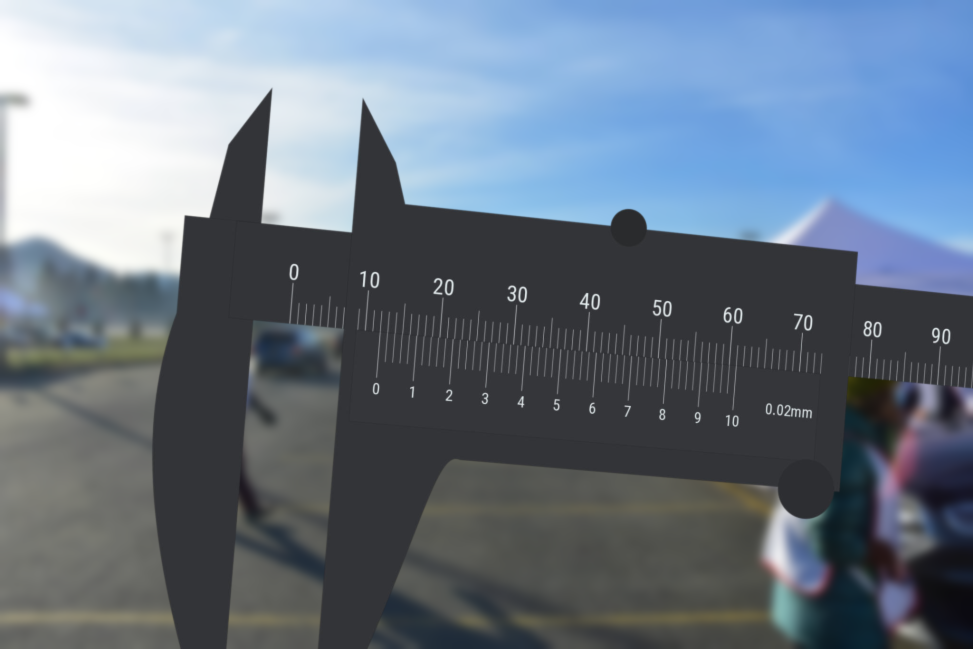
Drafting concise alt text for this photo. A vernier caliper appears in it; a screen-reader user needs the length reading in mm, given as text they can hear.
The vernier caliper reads 12.0 mm
